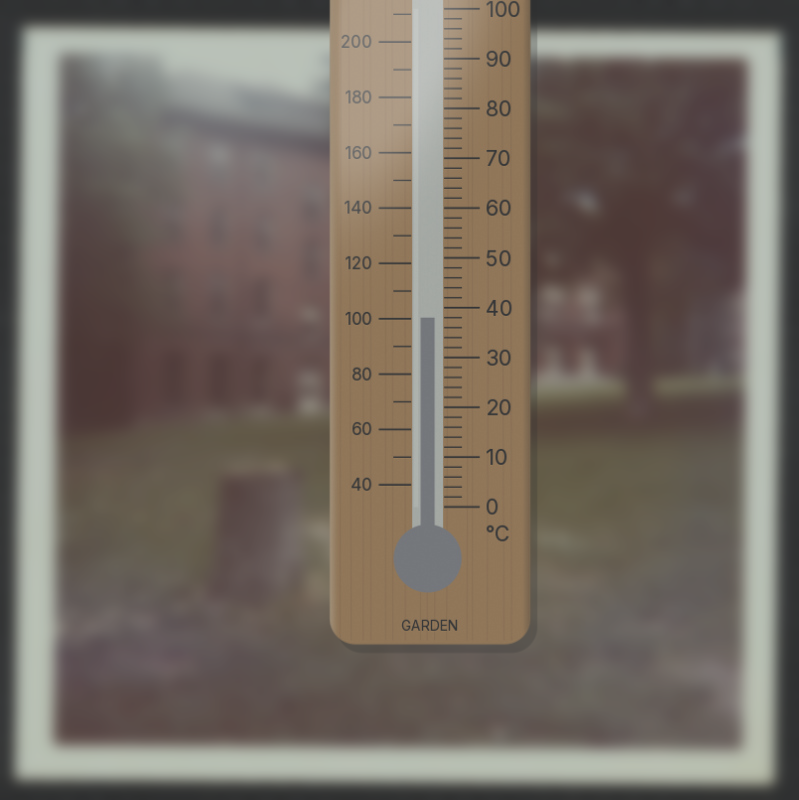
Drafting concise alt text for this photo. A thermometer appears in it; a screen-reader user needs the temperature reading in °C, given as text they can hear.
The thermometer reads 38 °C
